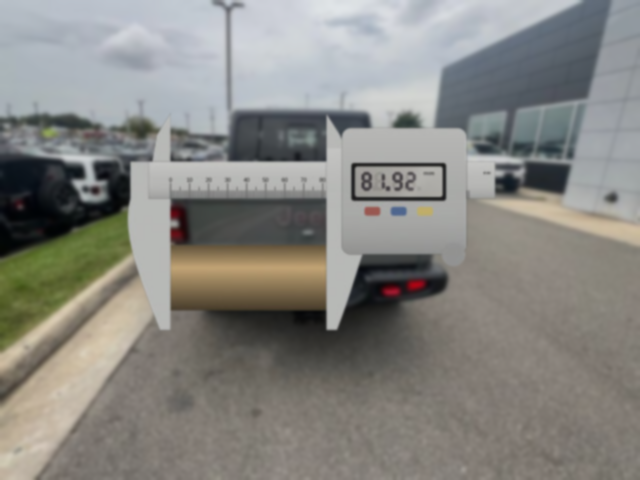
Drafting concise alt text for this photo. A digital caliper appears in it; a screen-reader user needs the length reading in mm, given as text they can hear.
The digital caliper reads 81.92 mm
